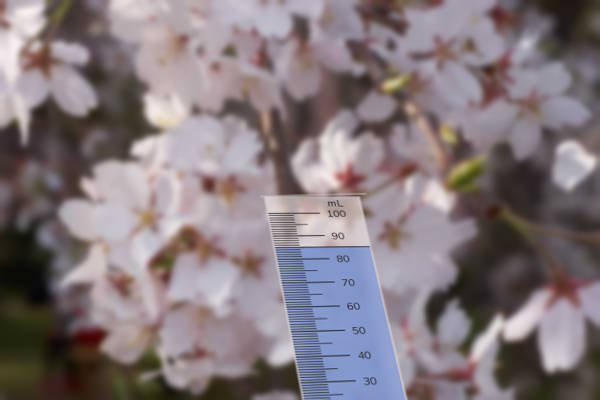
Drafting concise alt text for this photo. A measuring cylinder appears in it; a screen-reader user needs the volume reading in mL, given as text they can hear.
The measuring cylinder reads 85 mL
